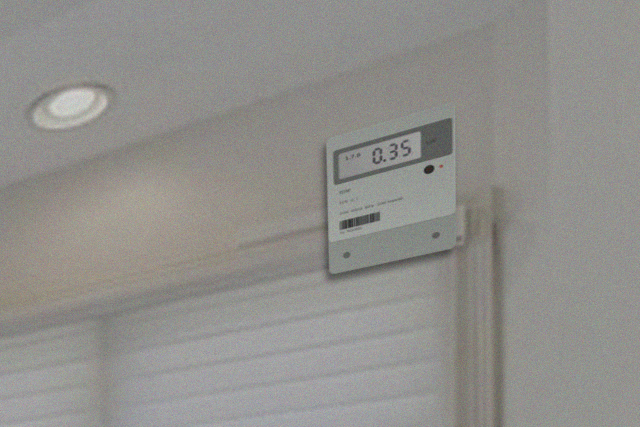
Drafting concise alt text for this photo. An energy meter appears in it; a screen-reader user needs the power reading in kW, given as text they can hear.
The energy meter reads 0.35 kW
